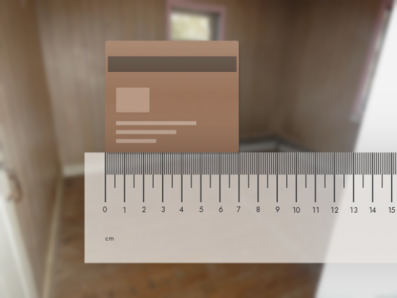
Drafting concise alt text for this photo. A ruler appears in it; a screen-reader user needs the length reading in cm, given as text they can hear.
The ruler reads 7 cm
